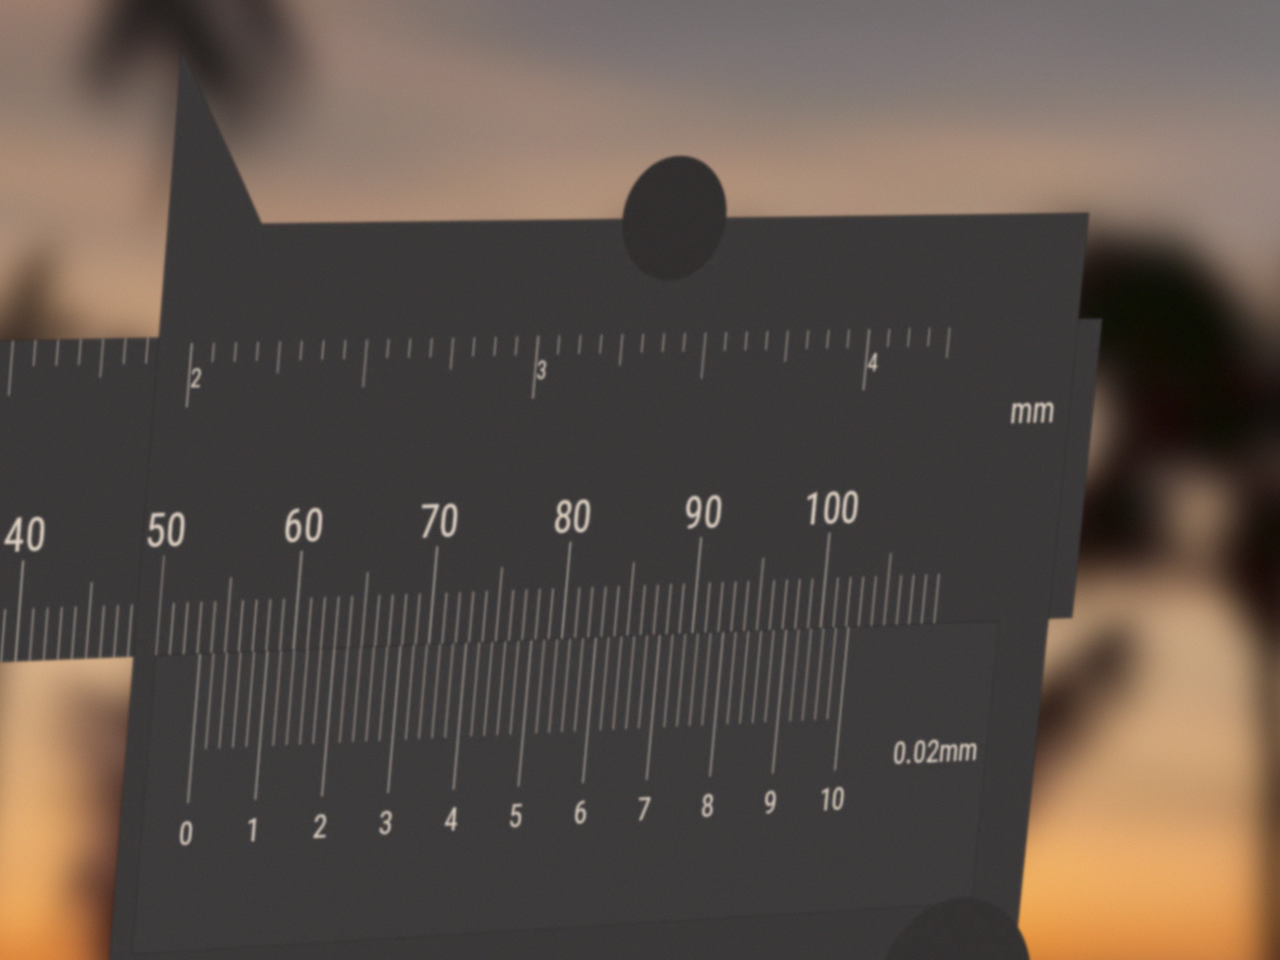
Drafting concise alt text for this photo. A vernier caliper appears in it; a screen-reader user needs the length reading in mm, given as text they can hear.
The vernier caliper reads 53.2 mm
